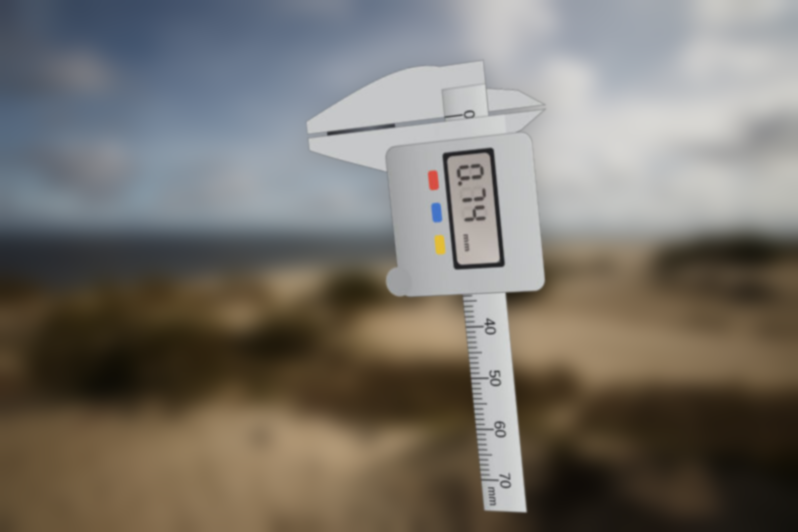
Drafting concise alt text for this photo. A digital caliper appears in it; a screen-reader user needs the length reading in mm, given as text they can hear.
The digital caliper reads 0.74 mm
